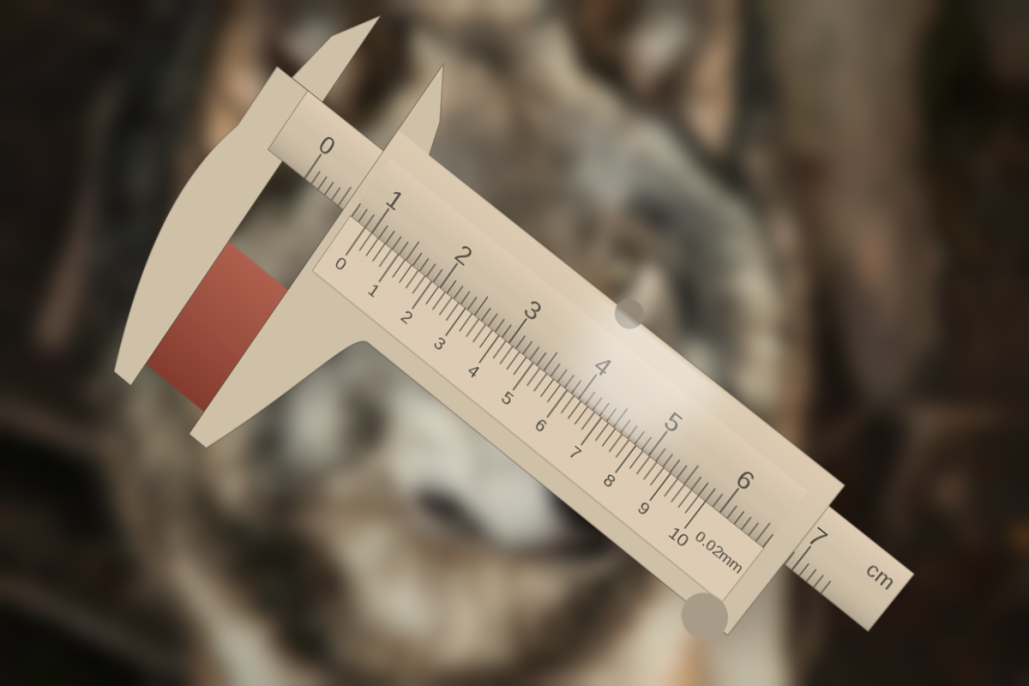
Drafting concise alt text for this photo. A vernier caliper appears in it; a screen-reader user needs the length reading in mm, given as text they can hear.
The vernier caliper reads 9.0 mm
